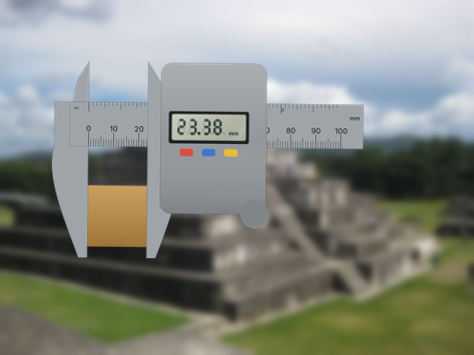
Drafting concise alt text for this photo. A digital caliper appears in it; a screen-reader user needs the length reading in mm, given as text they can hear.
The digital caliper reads 23.38 mm
